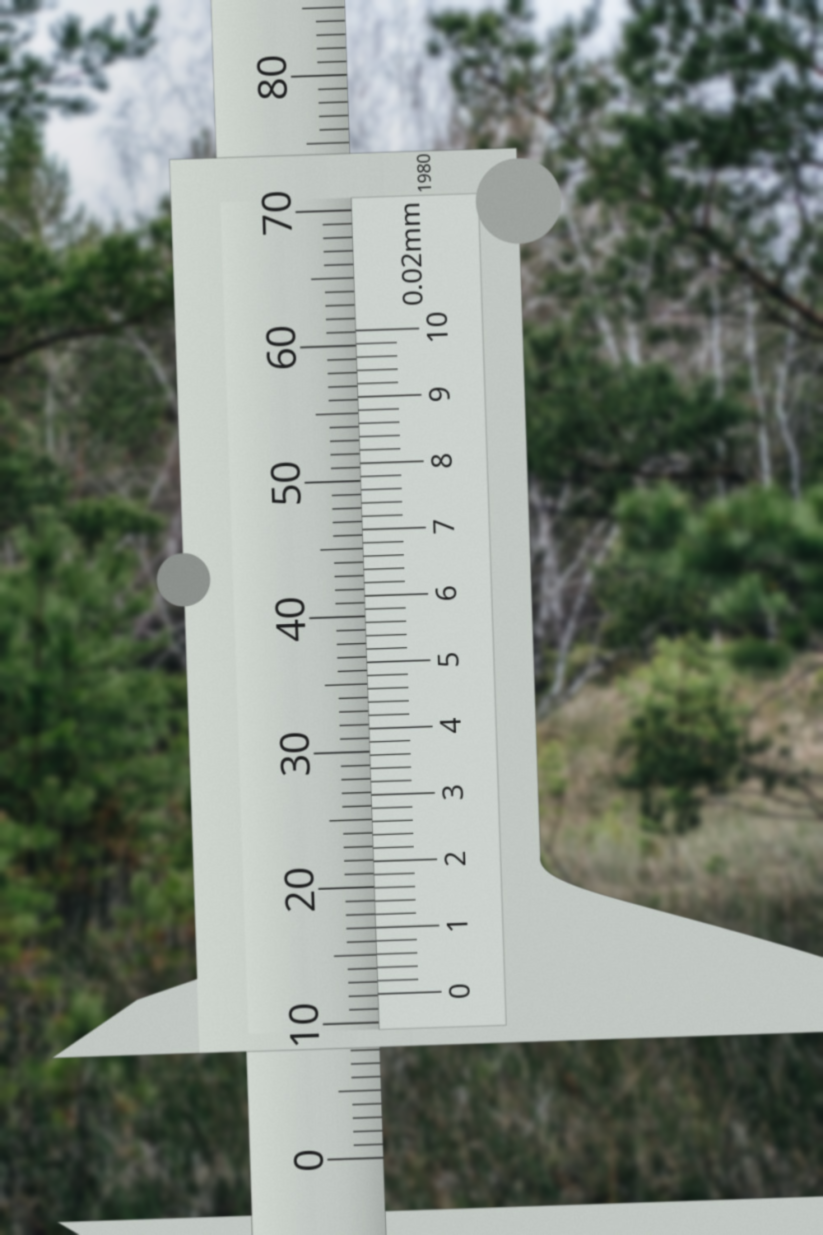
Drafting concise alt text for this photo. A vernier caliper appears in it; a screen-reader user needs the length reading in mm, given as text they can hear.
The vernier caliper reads 12.1 mm
